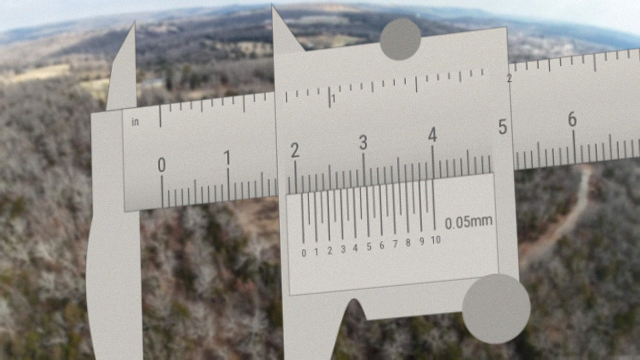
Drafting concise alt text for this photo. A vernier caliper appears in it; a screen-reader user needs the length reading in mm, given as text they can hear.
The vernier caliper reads 20.8 mm
